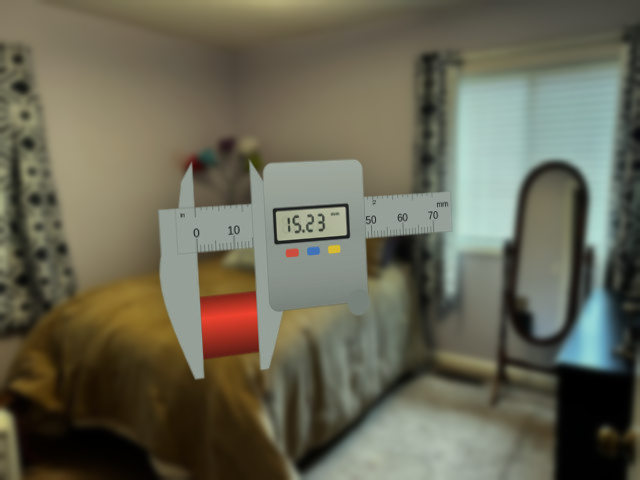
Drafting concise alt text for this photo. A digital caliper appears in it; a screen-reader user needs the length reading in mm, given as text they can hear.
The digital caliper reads 15.23 mm
